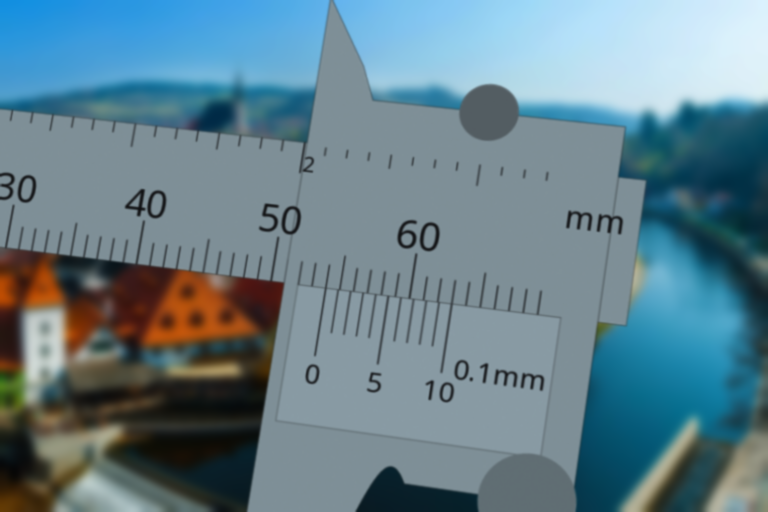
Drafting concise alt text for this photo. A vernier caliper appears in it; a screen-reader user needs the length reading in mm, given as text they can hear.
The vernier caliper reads 54.0 mm
